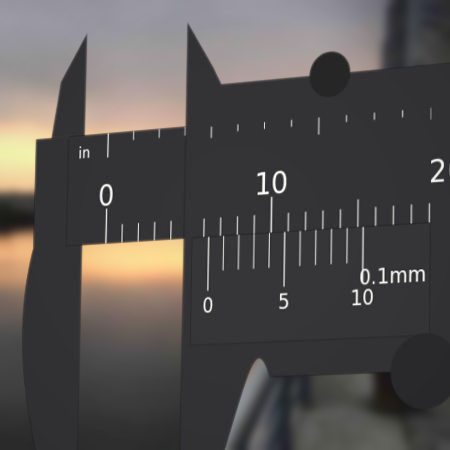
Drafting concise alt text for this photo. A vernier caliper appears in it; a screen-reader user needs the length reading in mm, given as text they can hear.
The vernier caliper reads 6.3 mm
